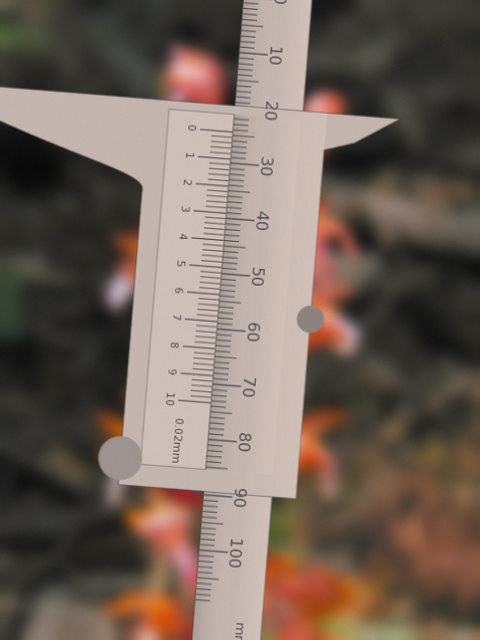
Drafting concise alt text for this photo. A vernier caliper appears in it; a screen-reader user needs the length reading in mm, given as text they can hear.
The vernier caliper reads 24.4 mm
